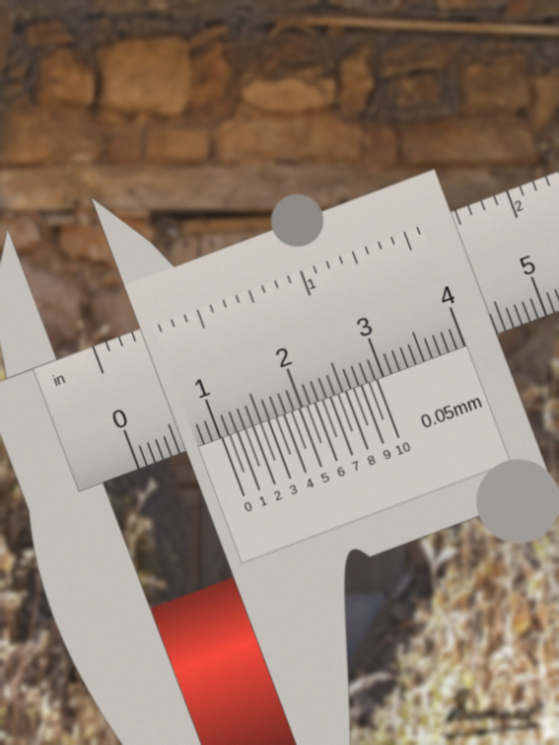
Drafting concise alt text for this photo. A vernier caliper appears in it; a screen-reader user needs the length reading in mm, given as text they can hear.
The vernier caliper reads 10.2 mm
